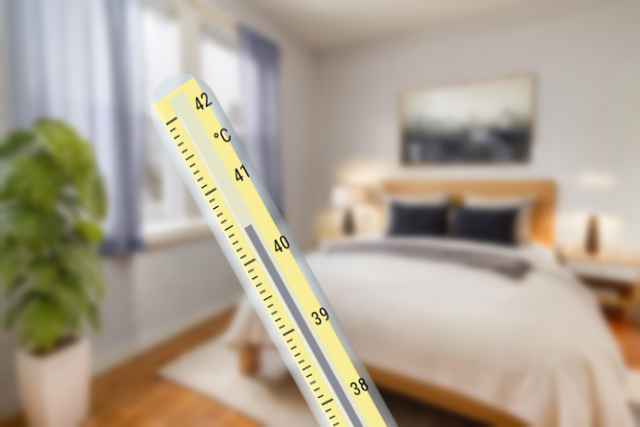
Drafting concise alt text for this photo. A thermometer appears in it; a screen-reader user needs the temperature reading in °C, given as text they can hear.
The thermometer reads 40.4 °C
